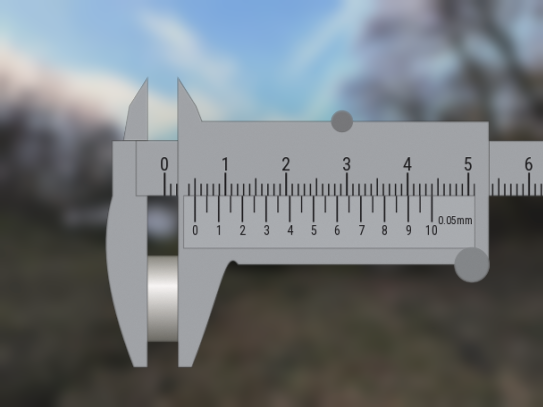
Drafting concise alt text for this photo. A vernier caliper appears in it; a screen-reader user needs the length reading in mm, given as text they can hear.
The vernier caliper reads 5.0 mm
